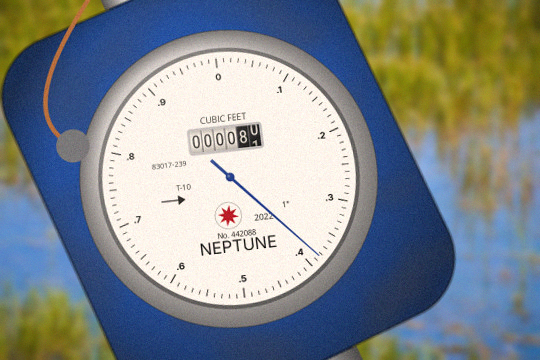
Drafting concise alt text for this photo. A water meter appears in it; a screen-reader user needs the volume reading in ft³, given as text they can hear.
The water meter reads 80.38 ft³
